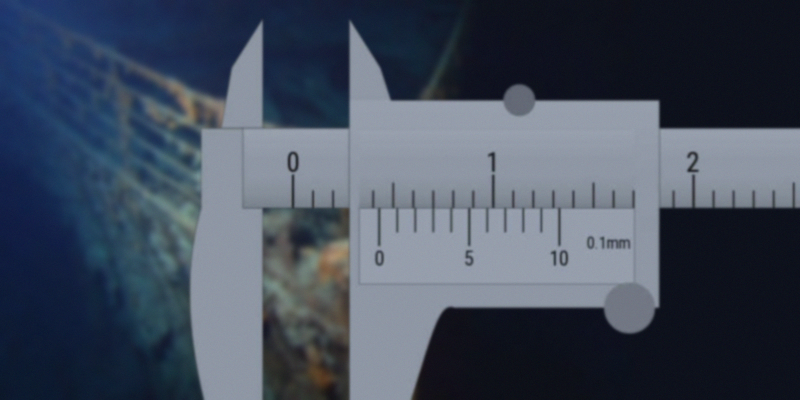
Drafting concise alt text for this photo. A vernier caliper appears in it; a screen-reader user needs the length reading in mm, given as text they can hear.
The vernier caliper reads 4.3 mm
